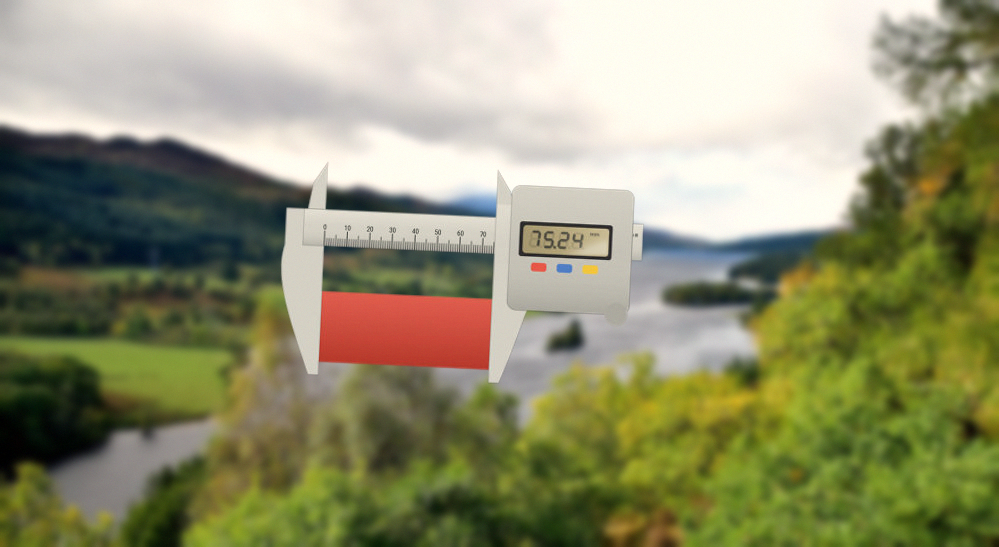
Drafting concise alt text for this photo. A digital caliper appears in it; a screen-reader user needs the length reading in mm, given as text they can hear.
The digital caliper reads 75.24 mm
